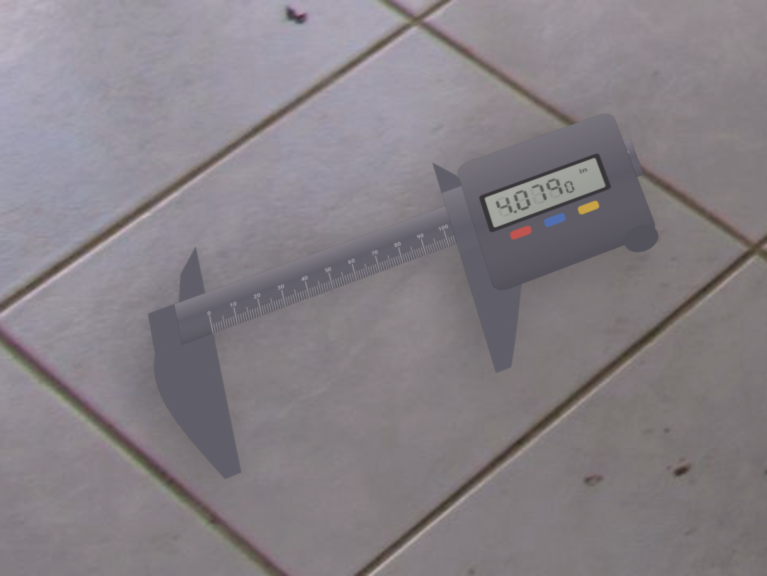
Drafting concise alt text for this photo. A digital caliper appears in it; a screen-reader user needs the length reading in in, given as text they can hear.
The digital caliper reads 4.0790 in
